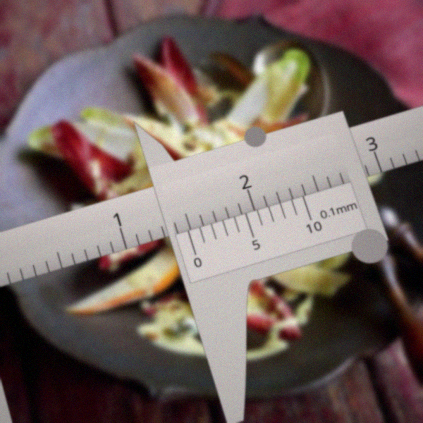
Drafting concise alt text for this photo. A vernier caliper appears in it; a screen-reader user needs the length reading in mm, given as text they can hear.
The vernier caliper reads 14.8 mm
